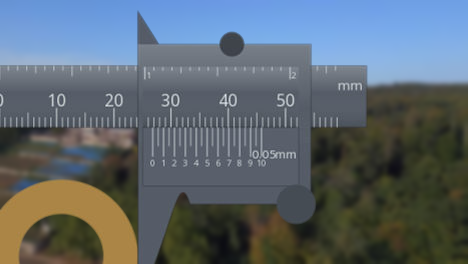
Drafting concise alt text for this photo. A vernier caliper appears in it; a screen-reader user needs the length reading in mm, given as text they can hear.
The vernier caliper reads 26.8 mm
